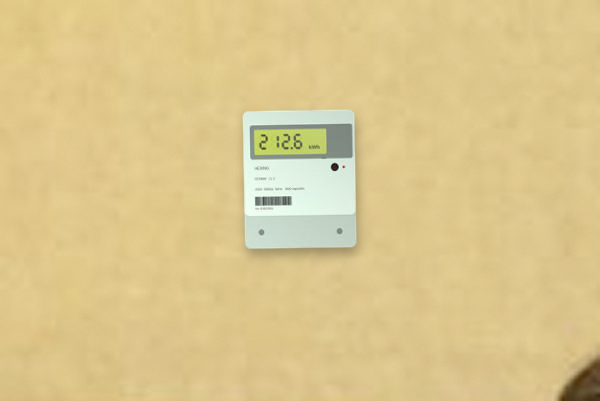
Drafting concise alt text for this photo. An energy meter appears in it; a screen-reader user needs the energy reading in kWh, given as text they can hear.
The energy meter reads 212.6 kWh
